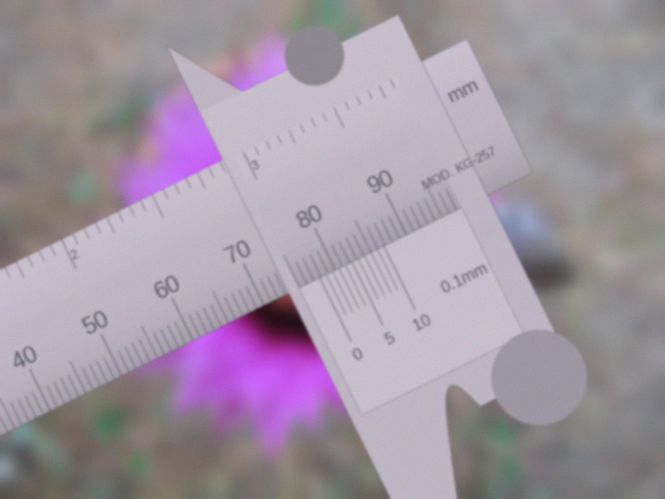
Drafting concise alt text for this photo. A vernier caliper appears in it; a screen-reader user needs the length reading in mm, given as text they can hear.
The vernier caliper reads 77.8 mm
